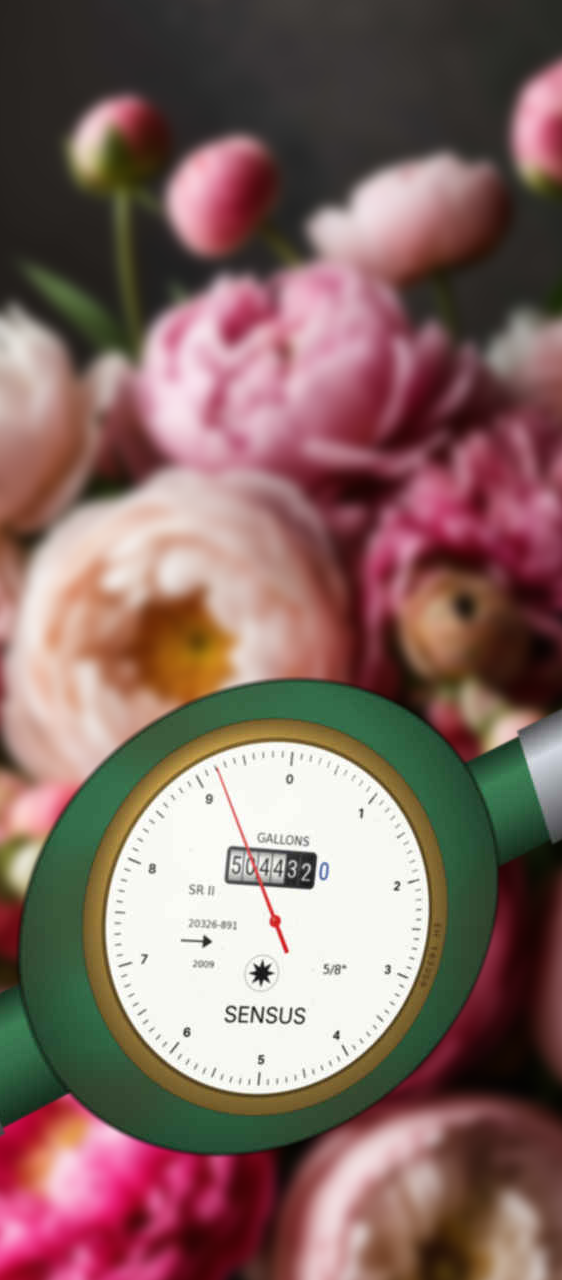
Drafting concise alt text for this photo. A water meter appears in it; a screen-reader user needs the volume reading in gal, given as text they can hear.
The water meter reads 5044319.2 gal
